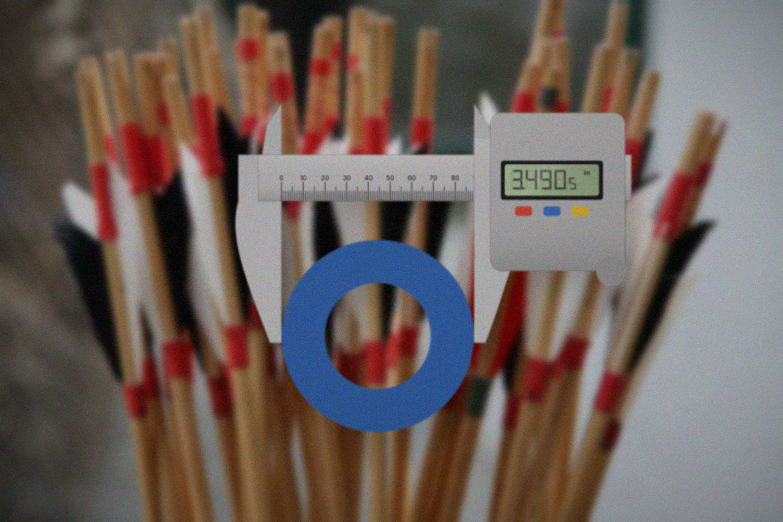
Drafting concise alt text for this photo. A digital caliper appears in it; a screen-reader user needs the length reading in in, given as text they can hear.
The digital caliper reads 3.4905 in
